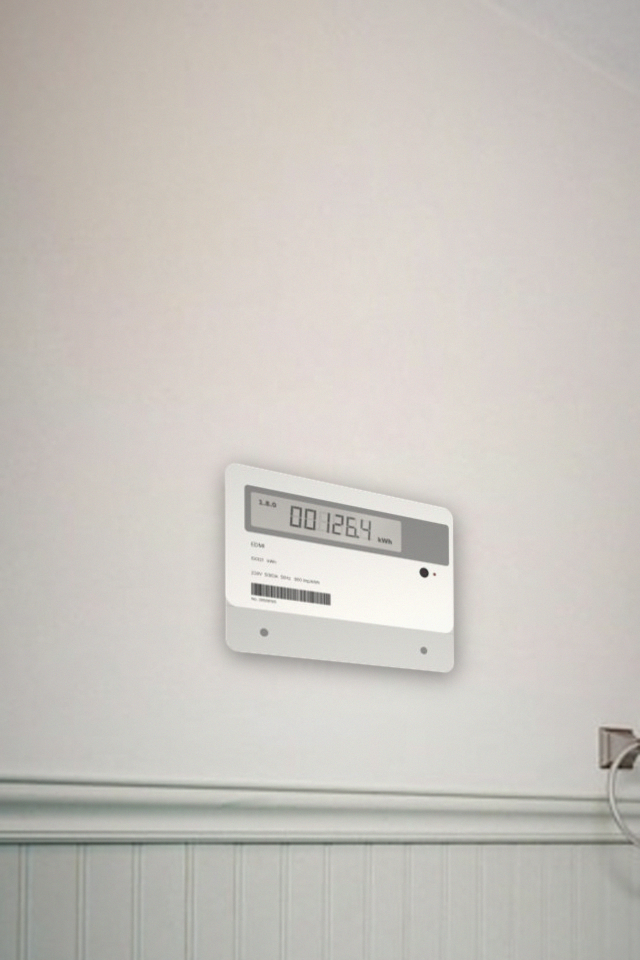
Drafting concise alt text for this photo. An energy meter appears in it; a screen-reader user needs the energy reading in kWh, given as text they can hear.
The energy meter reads 126.4 kWh
